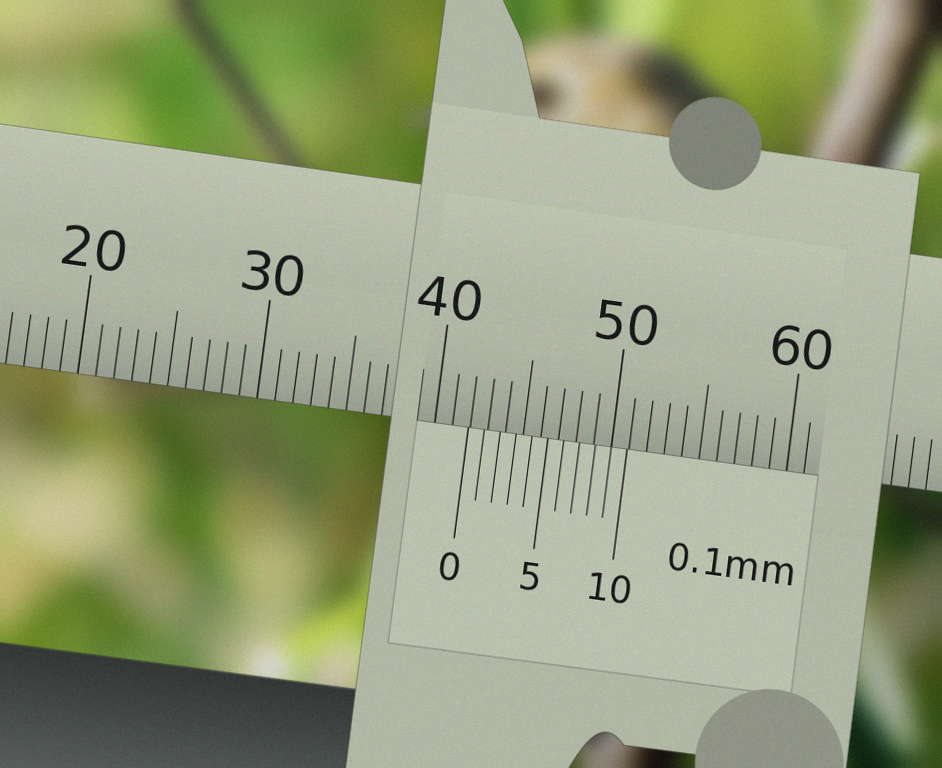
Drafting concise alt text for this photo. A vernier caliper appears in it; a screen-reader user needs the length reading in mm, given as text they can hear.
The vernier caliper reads 41.9 mm
